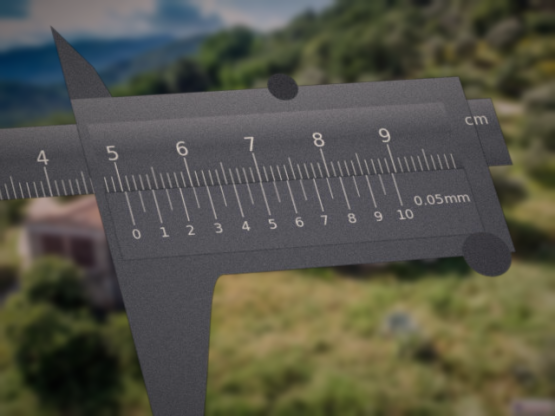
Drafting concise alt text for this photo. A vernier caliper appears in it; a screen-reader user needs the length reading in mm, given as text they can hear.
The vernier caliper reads 50.4 mm
